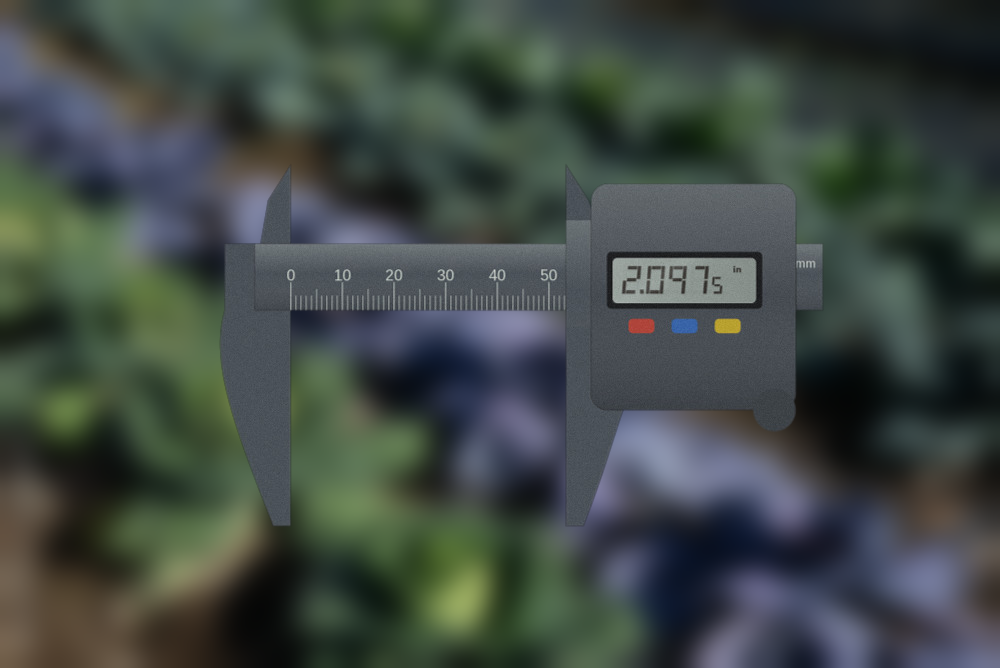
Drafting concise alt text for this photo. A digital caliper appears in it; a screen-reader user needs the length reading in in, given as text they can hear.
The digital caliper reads 2.0975 in
